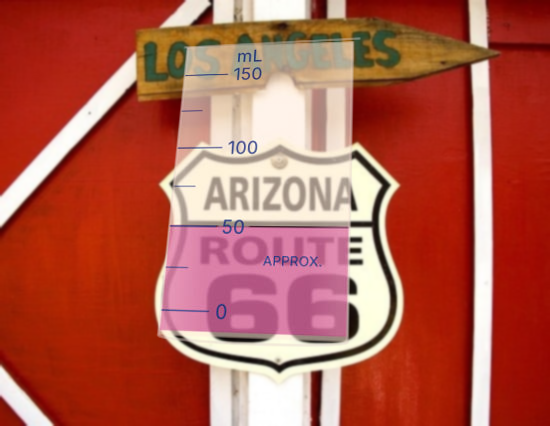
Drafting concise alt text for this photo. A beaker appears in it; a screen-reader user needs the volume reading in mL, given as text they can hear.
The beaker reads 50 mL
